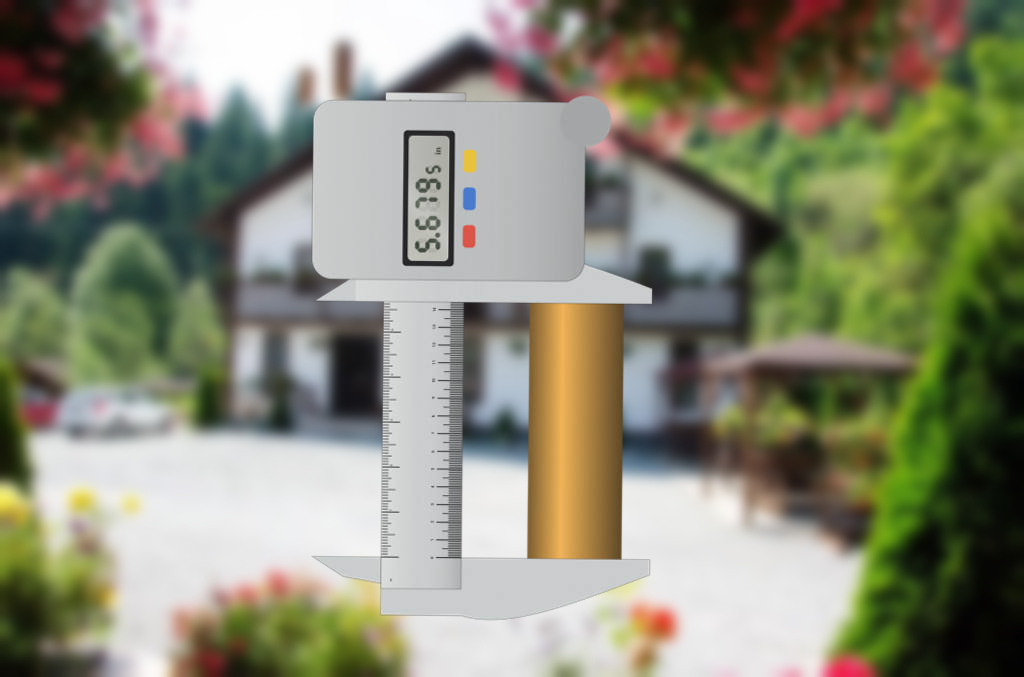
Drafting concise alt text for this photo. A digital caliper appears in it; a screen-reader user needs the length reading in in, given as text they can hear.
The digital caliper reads 5.6795 in
